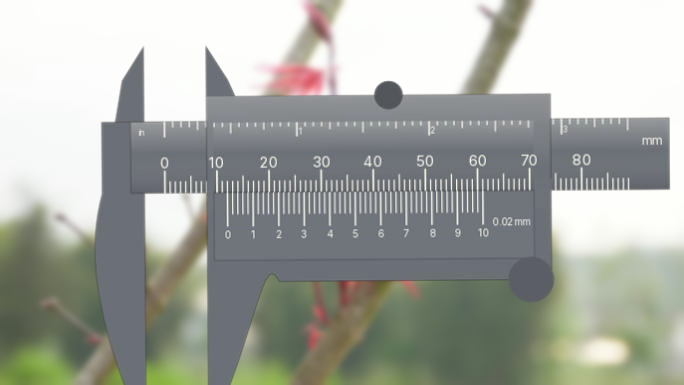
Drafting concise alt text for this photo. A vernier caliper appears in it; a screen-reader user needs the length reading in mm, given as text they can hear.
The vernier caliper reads 12.0 mm
